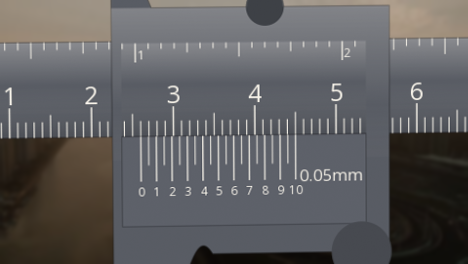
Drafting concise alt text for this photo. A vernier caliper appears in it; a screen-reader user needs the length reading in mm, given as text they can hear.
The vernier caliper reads 26.0 mm
